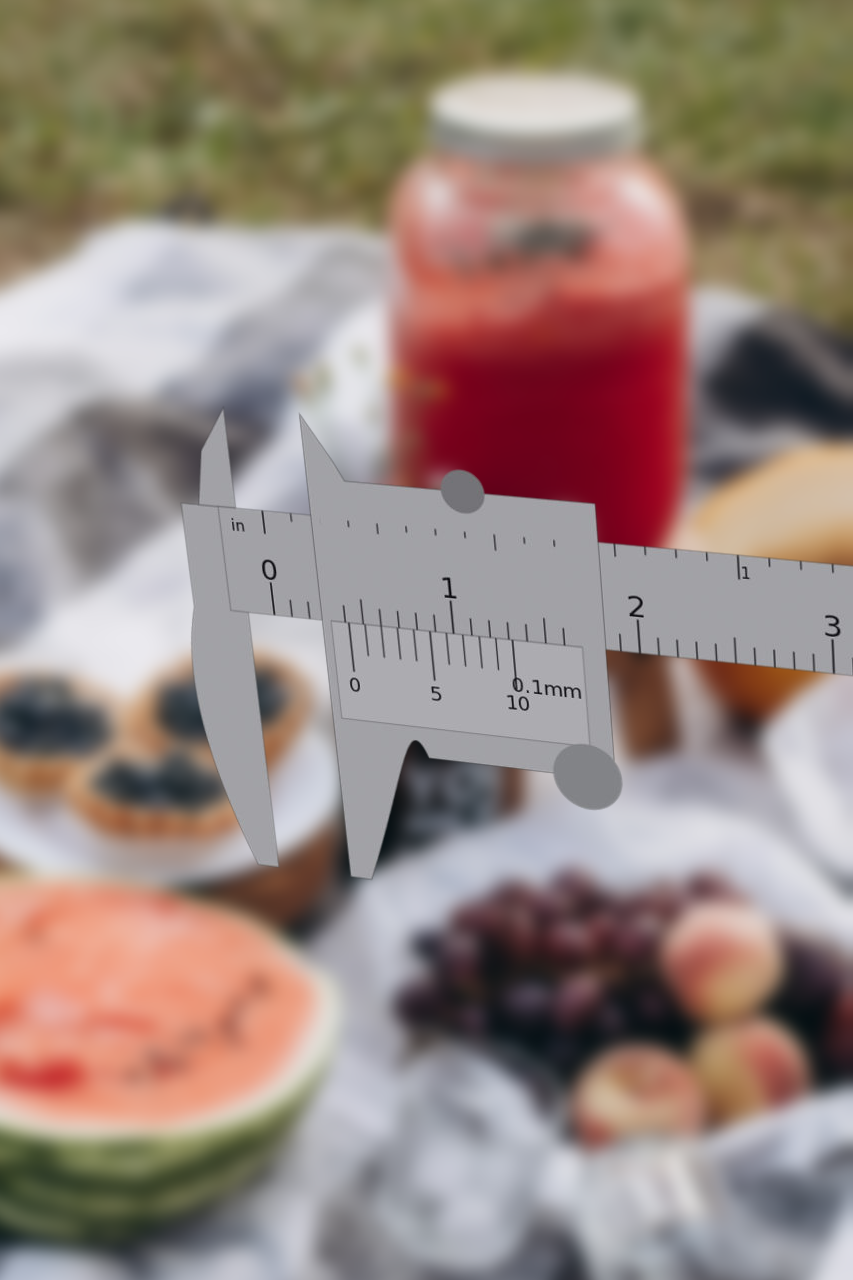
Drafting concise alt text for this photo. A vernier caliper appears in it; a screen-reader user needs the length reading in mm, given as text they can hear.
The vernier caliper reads 4.2 mm
